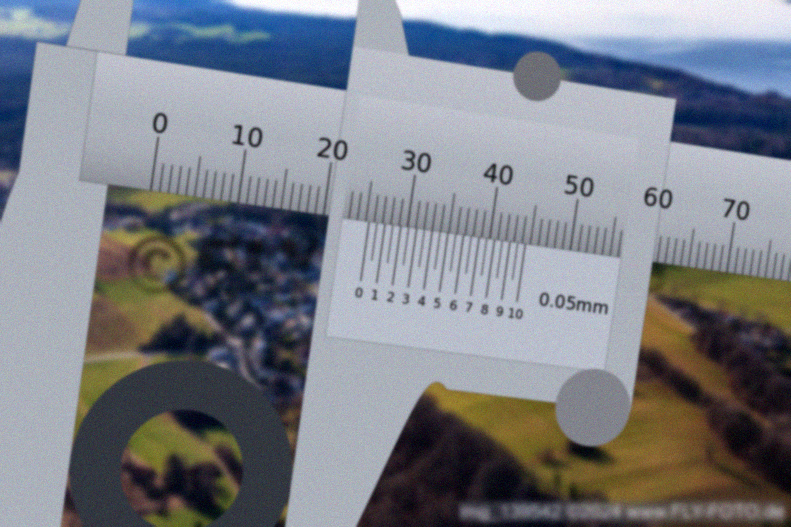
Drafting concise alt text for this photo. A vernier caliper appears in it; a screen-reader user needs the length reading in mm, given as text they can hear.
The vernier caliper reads 25.4 mm
